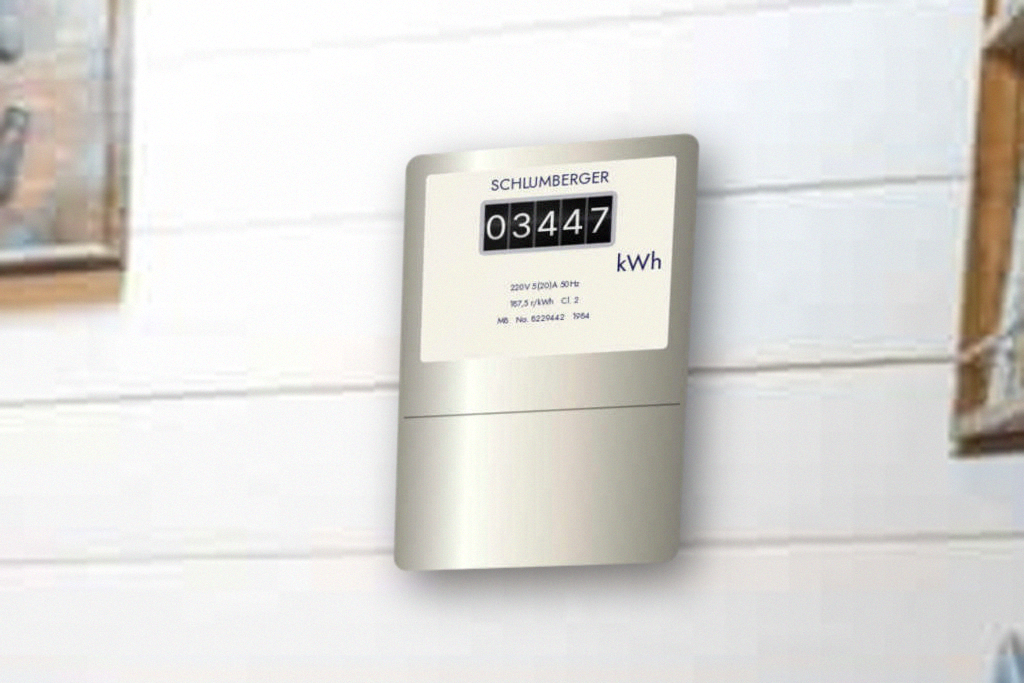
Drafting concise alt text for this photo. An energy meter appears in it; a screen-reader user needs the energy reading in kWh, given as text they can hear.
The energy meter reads 3447 kWh
